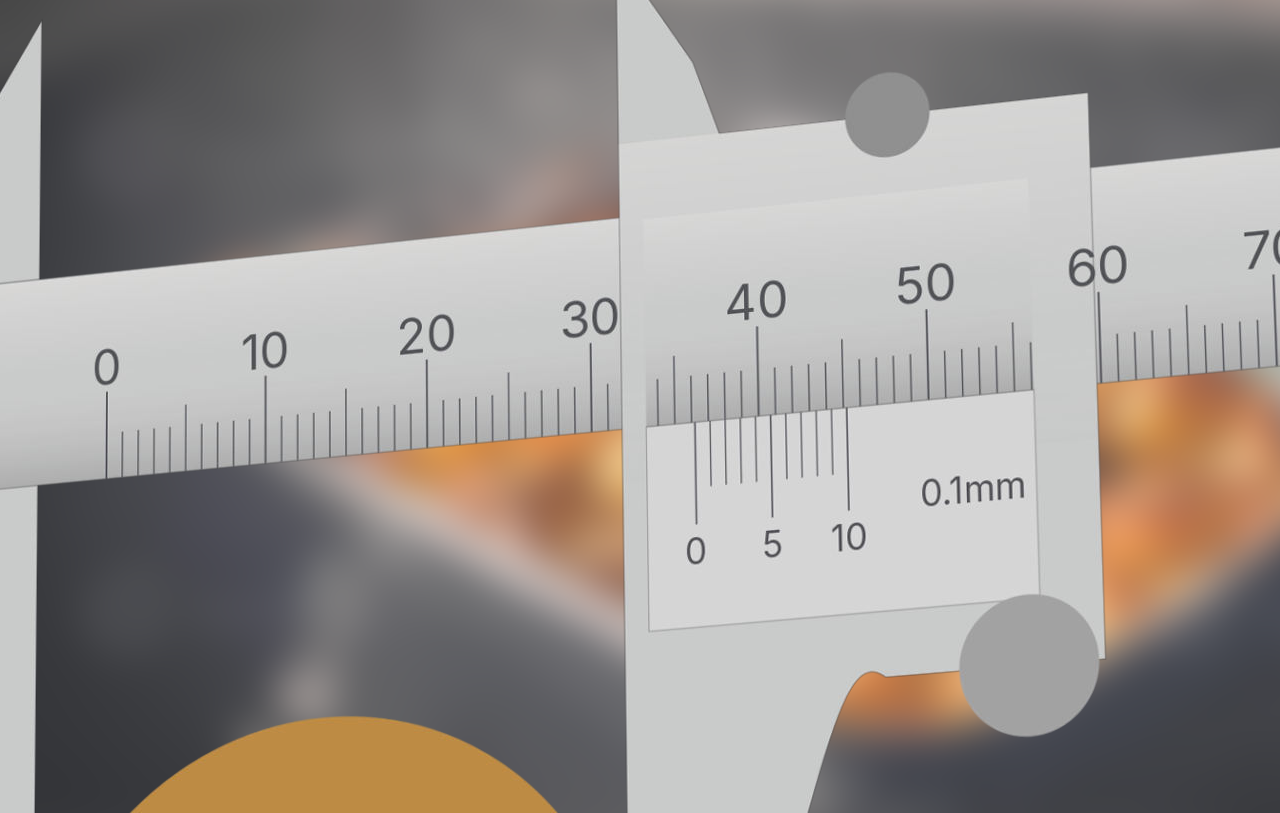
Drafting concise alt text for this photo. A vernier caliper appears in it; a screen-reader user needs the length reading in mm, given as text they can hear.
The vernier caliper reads 36.2 mm
